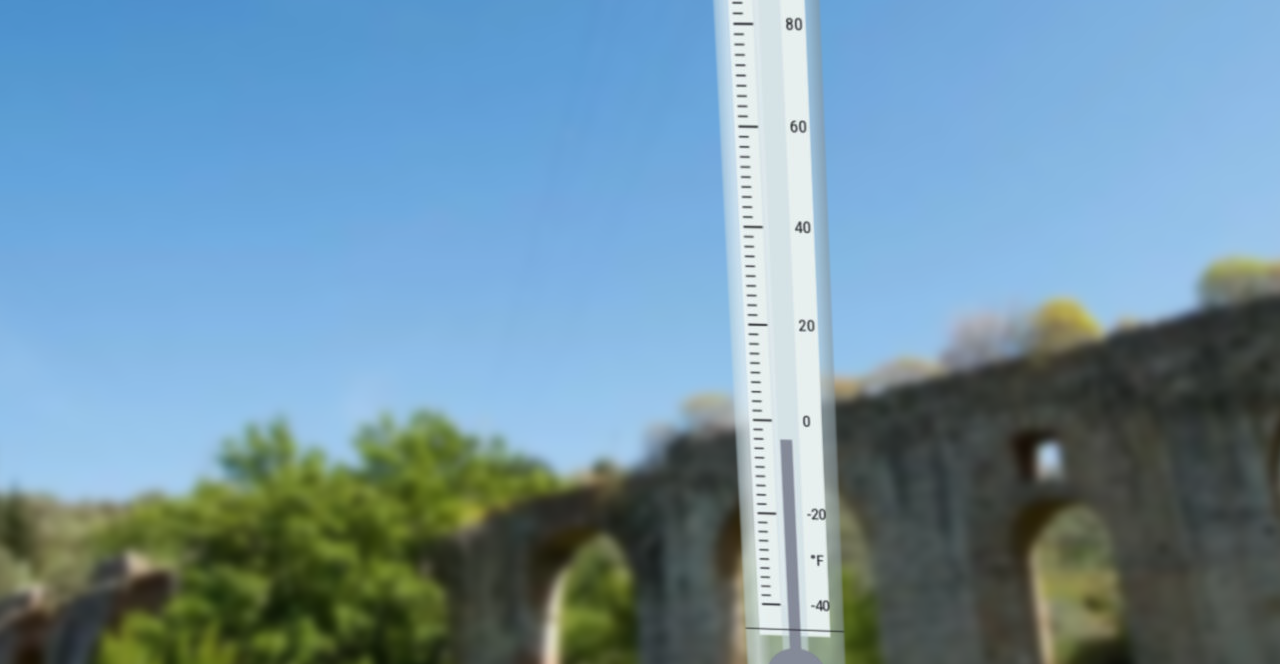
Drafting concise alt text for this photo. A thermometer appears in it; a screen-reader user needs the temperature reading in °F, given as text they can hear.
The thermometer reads -4 °F
